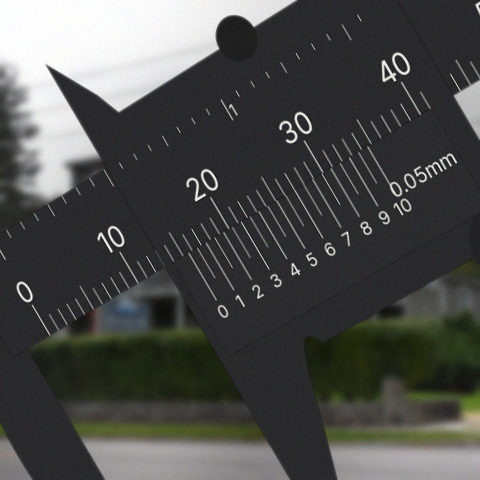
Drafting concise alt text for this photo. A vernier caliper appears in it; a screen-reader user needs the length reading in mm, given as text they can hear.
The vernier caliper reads 15.6 mm
